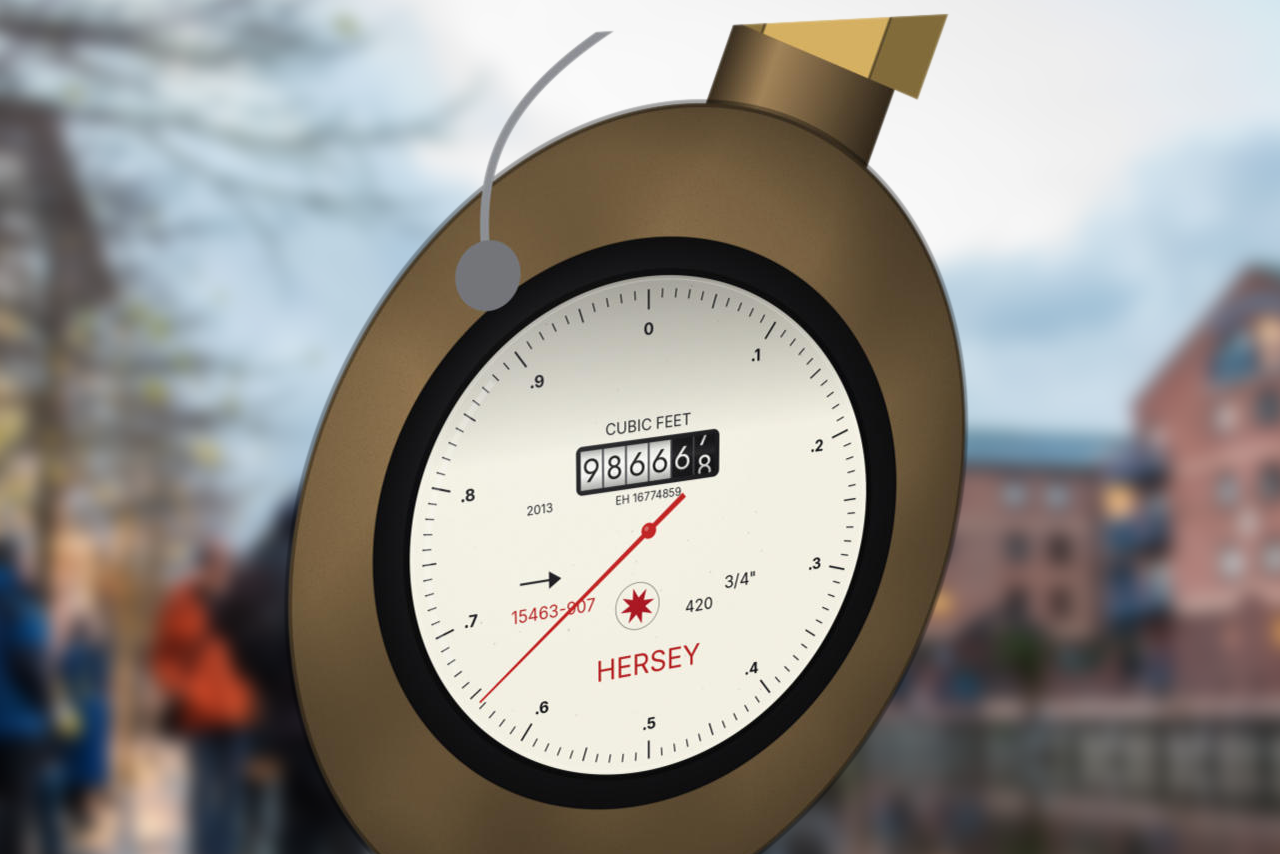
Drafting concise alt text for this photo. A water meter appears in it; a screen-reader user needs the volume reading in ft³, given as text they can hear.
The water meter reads 986667.64 ft³
